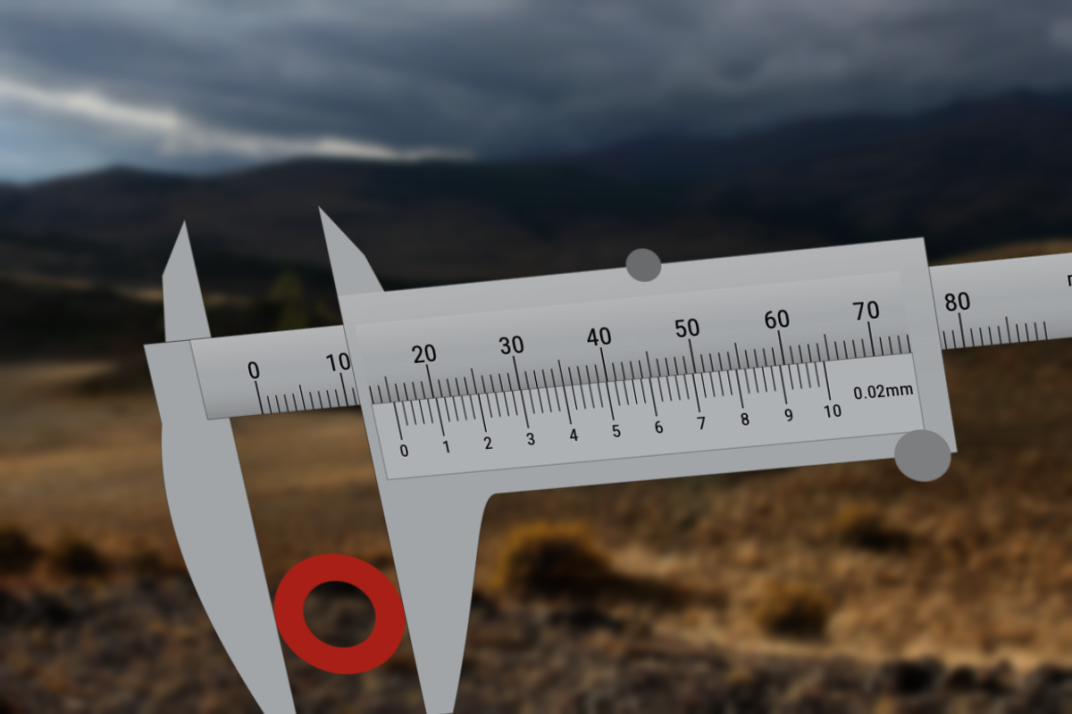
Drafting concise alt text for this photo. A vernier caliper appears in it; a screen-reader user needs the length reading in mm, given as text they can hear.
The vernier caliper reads 15.4 mm
